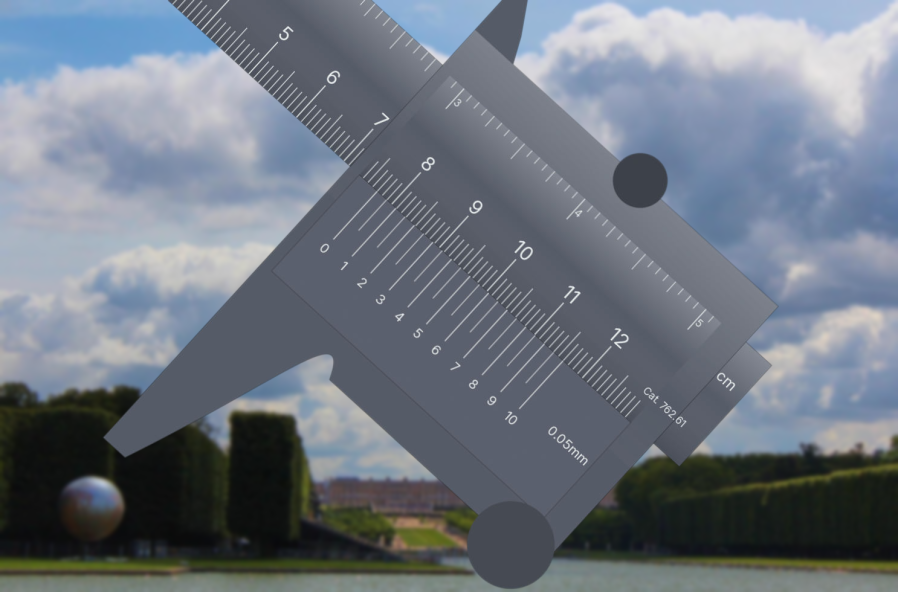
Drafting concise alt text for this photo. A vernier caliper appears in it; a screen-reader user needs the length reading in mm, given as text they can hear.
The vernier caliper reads 77.0 mm
